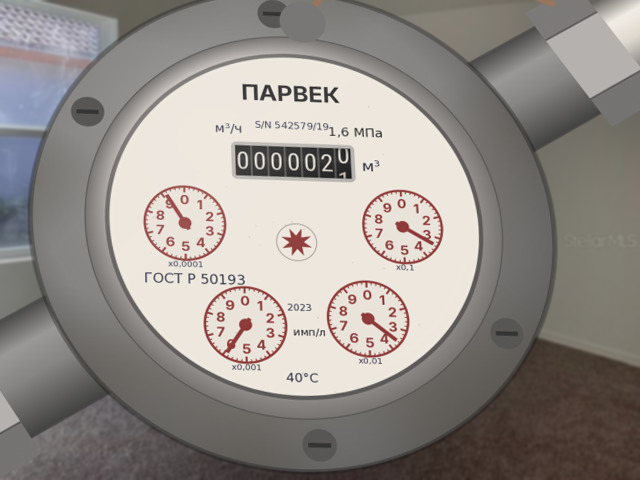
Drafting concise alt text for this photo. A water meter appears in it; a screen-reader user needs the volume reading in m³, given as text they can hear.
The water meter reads 20.3359 m³
